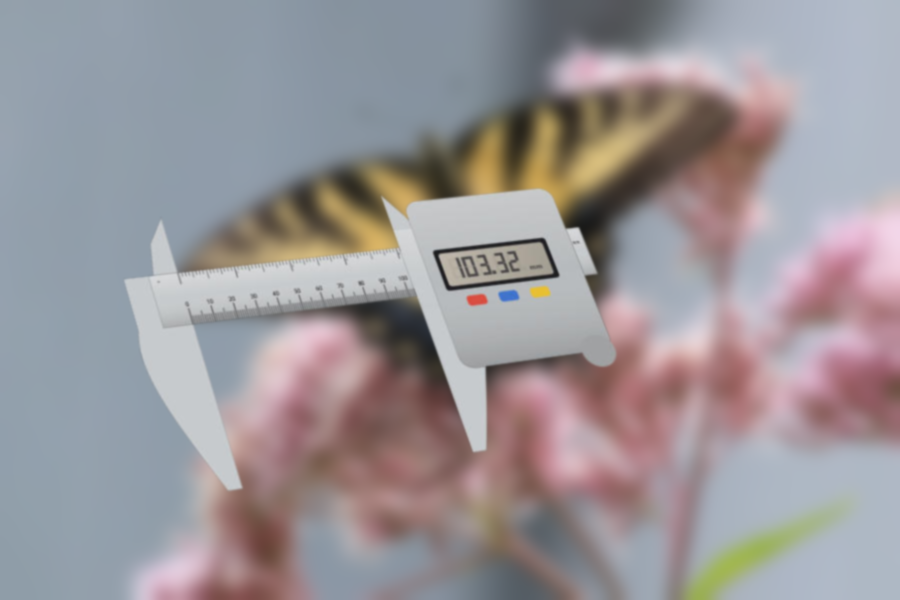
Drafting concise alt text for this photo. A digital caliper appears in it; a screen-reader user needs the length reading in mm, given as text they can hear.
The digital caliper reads 103.32 mm
